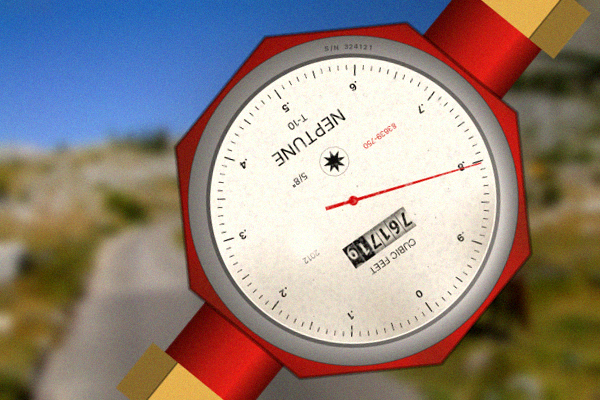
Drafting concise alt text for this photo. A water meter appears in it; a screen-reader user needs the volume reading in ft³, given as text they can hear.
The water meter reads 761718.80 ft³
